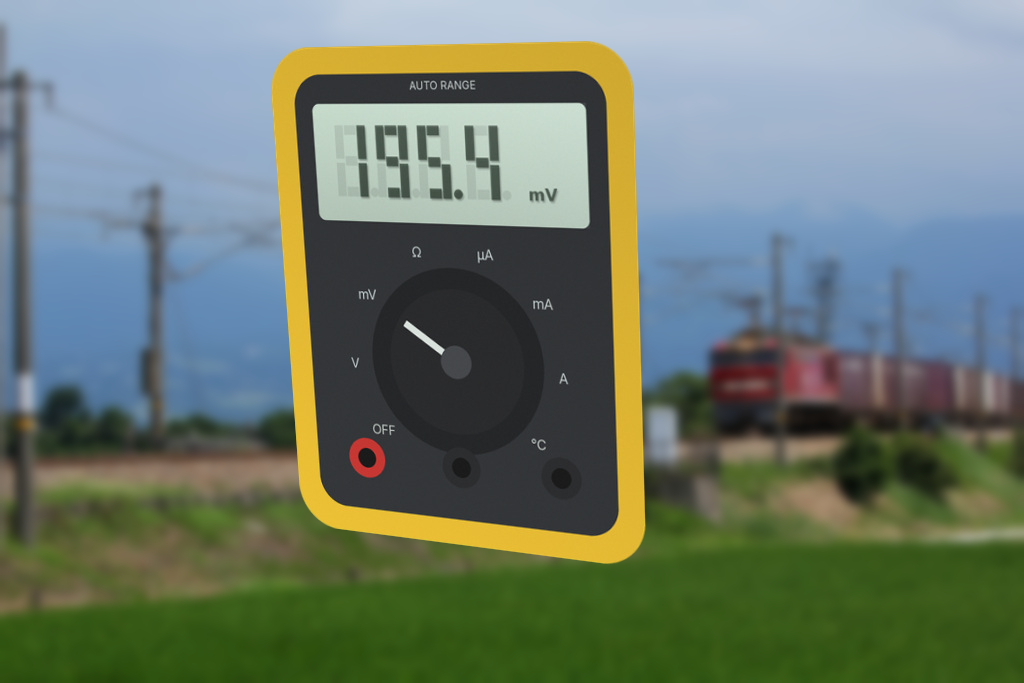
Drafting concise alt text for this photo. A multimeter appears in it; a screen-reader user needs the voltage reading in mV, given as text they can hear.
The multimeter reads 195.4 mV
